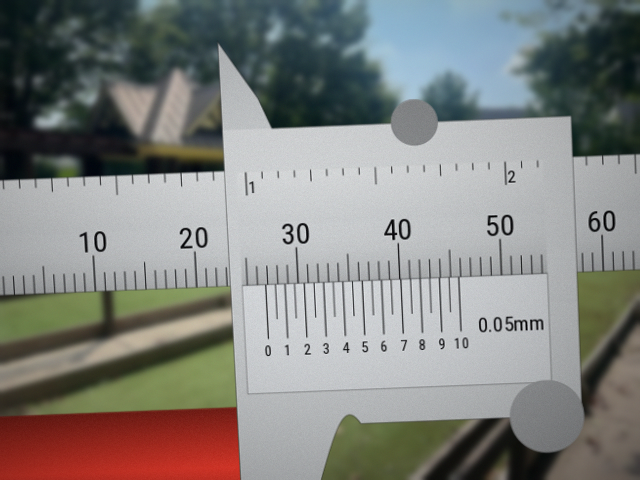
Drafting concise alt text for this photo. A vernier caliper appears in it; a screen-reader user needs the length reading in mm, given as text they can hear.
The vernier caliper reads 26.8 mm
